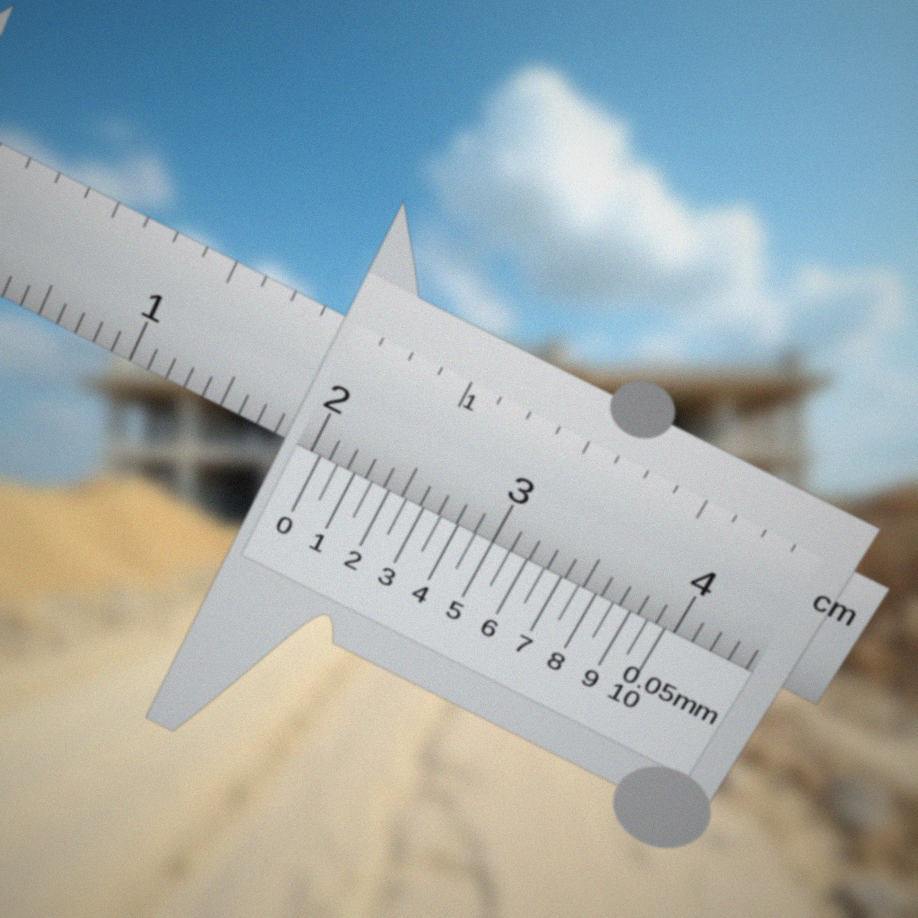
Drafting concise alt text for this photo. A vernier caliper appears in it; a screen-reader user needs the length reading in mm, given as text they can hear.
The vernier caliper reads 20.5 mm
